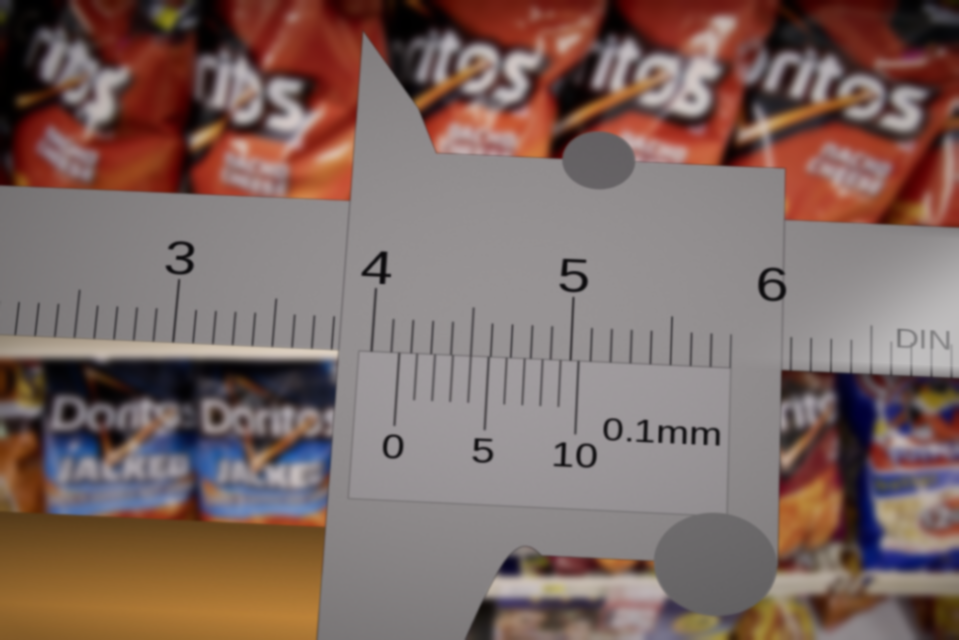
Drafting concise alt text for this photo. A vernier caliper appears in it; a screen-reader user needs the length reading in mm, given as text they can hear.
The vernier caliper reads 41.4 mm
